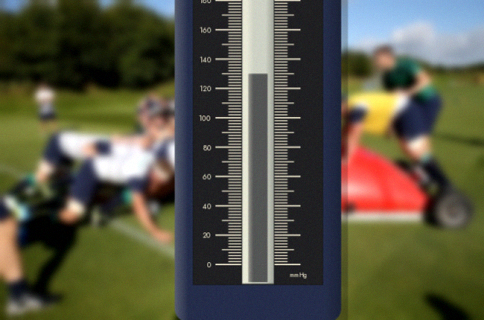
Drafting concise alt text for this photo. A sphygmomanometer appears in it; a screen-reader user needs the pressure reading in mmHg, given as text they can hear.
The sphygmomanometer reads 130 mmHg
